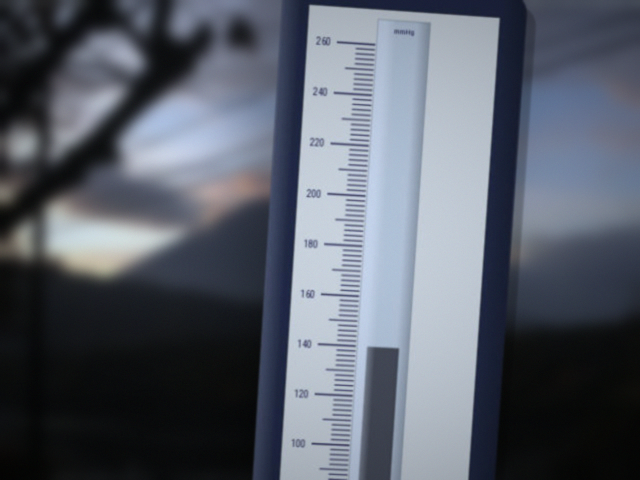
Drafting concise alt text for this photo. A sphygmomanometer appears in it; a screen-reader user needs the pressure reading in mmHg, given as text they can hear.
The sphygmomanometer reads 140 mmHg
